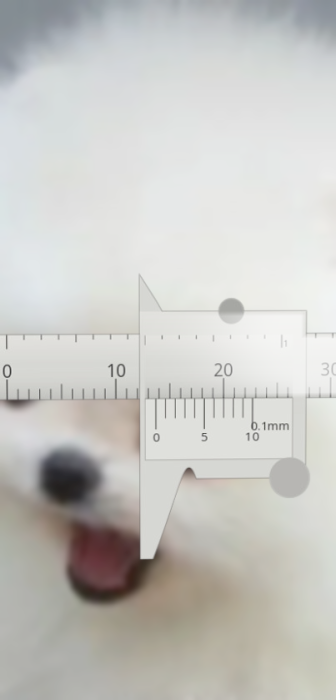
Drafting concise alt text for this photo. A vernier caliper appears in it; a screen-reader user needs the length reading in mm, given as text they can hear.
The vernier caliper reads 13.7 mm
